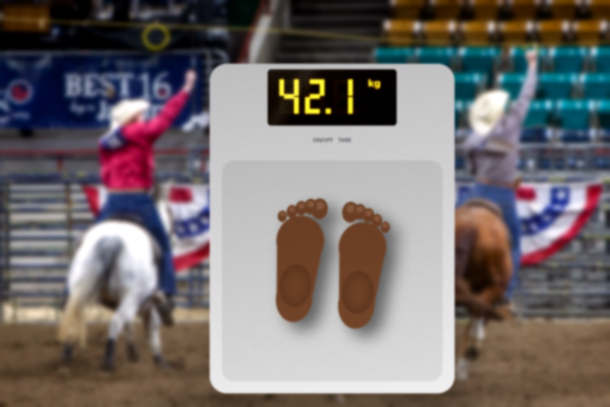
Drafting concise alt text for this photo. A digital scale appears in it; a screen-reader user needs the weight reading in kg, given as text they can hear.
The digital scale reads 42.1 kg
